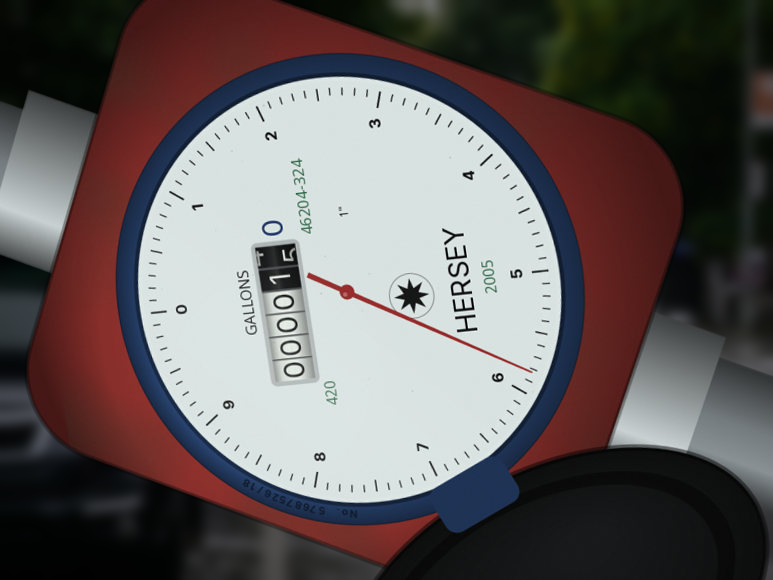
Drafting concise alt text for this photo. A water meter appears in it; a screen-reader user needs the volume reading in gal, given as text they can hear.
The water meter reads 145.8 gal
